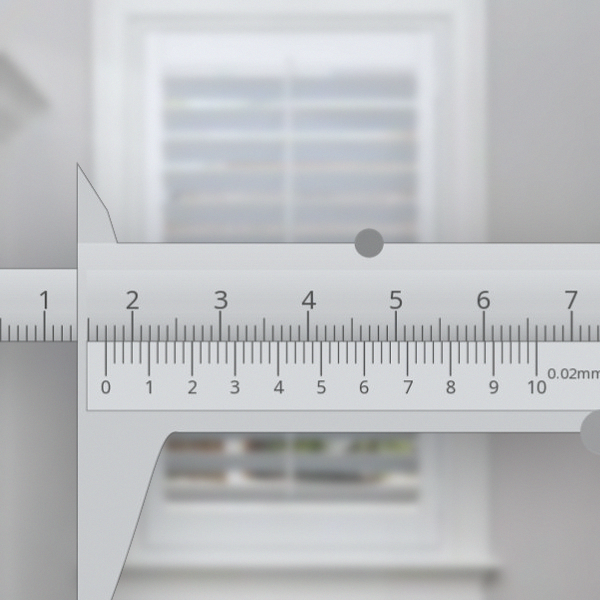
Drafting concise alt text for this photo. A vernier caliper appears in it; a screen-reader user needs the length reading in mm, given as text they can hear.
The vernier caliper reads 17.0 mm
